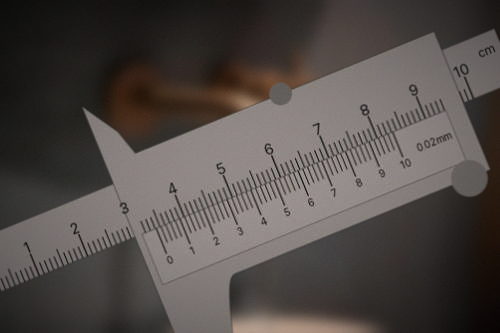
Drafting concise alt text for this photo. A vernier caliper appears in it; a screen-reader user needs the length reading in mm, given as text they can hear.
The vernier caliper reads 34.2 mm
